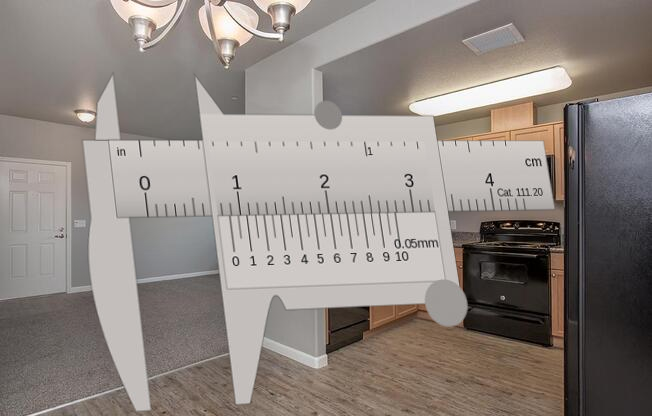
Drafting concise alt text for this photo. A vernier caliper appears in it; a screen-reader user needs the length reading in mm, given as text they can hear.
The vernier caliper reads 8.8 mm
